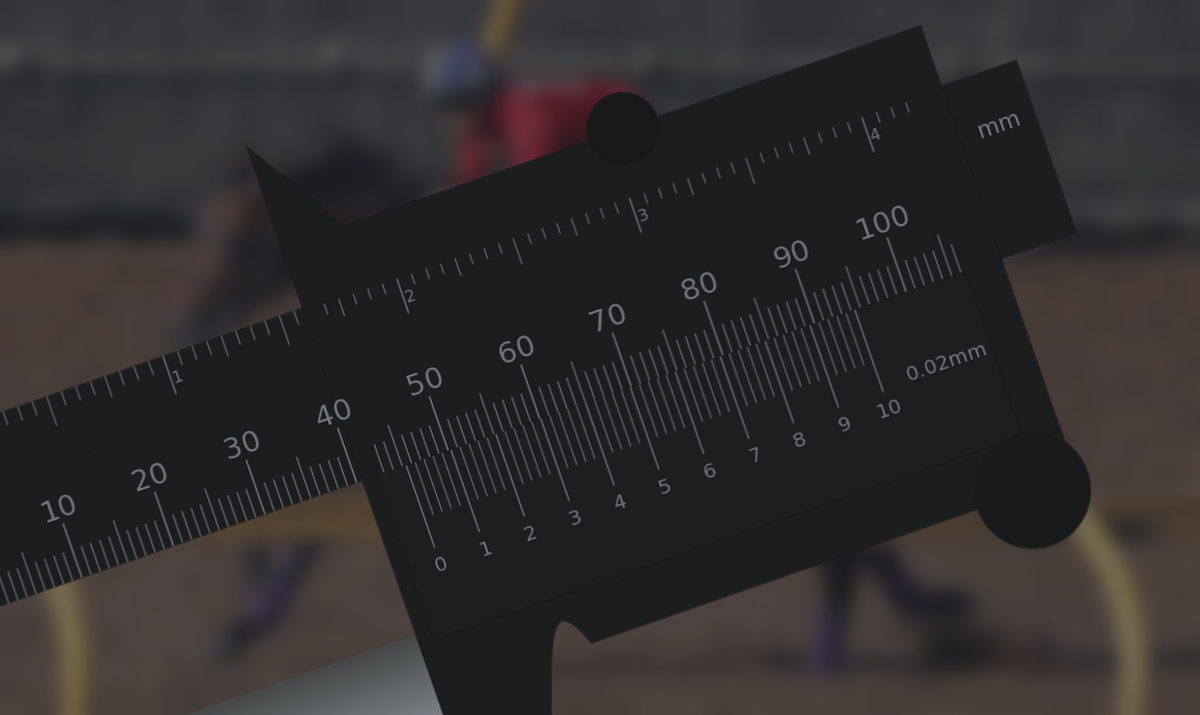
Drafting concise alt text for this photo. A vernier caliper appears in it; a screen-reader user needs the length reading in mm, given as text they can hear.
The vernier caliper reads 45.4 mm
